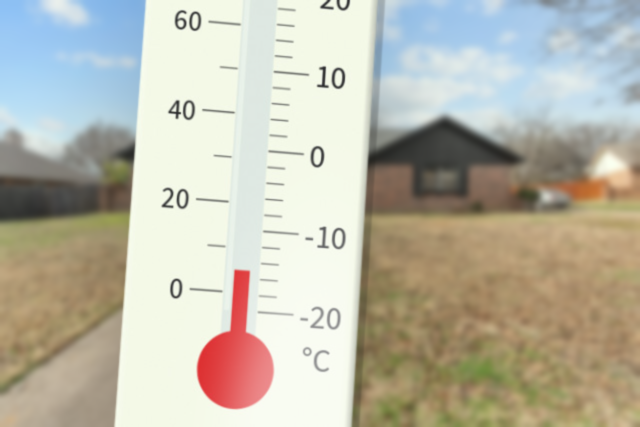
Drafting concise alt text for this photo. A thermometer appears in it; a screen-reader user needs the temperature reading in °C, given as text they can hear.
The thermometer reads -15 °C
